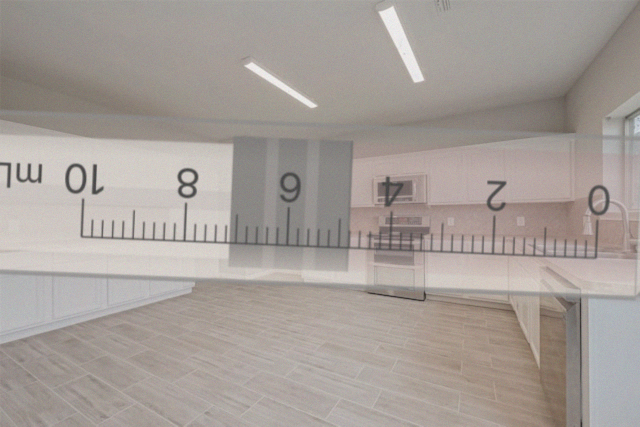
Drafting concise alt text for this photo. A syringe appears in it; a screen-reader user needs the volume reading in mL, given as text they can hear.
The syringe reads 4.8 mL
